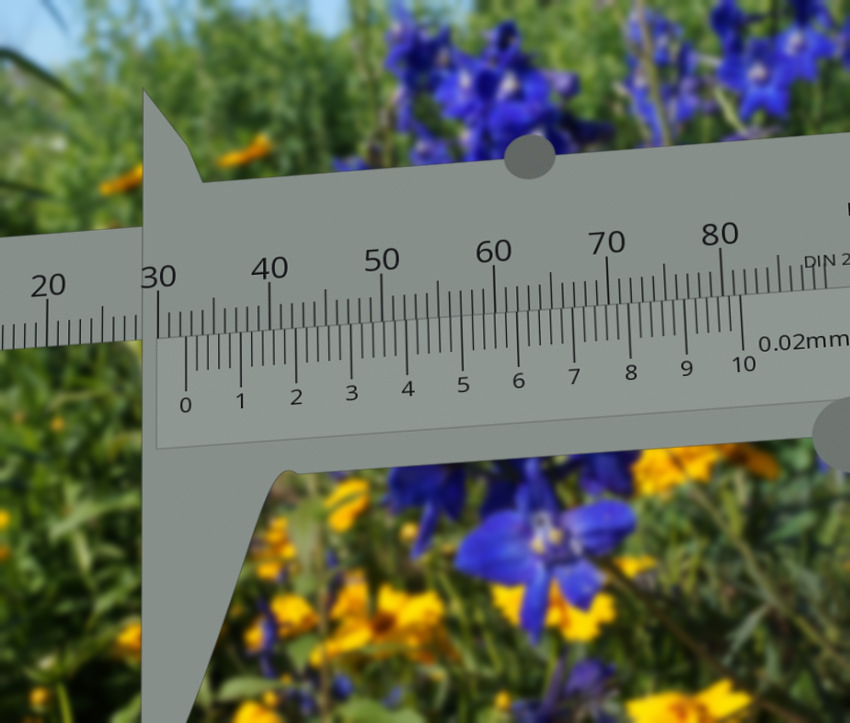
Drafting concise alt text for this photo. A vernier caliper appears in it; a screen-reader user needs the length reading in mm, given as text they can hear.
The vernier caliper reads 32.5 mm
